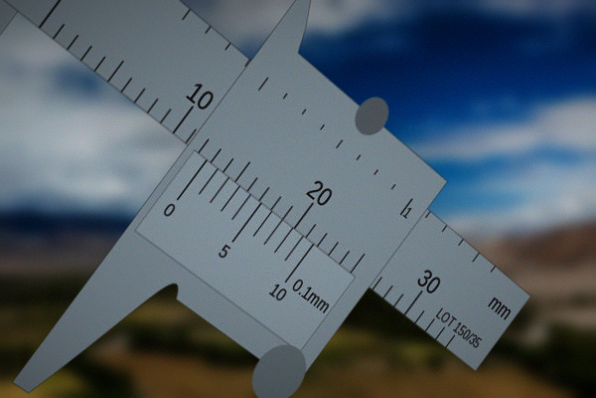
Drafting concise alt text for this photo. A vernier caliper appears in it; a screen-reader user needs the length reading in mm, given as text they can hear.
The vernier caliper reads 12.7 mm
